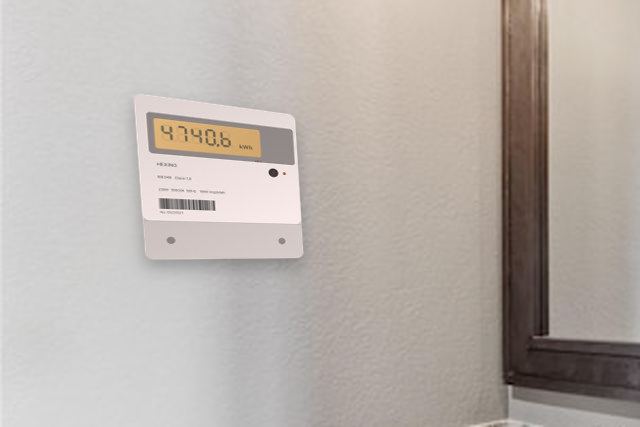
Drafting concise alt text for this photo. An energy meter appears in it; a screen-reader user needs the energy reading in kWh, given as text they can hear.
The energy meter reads 4740.6 kWh
